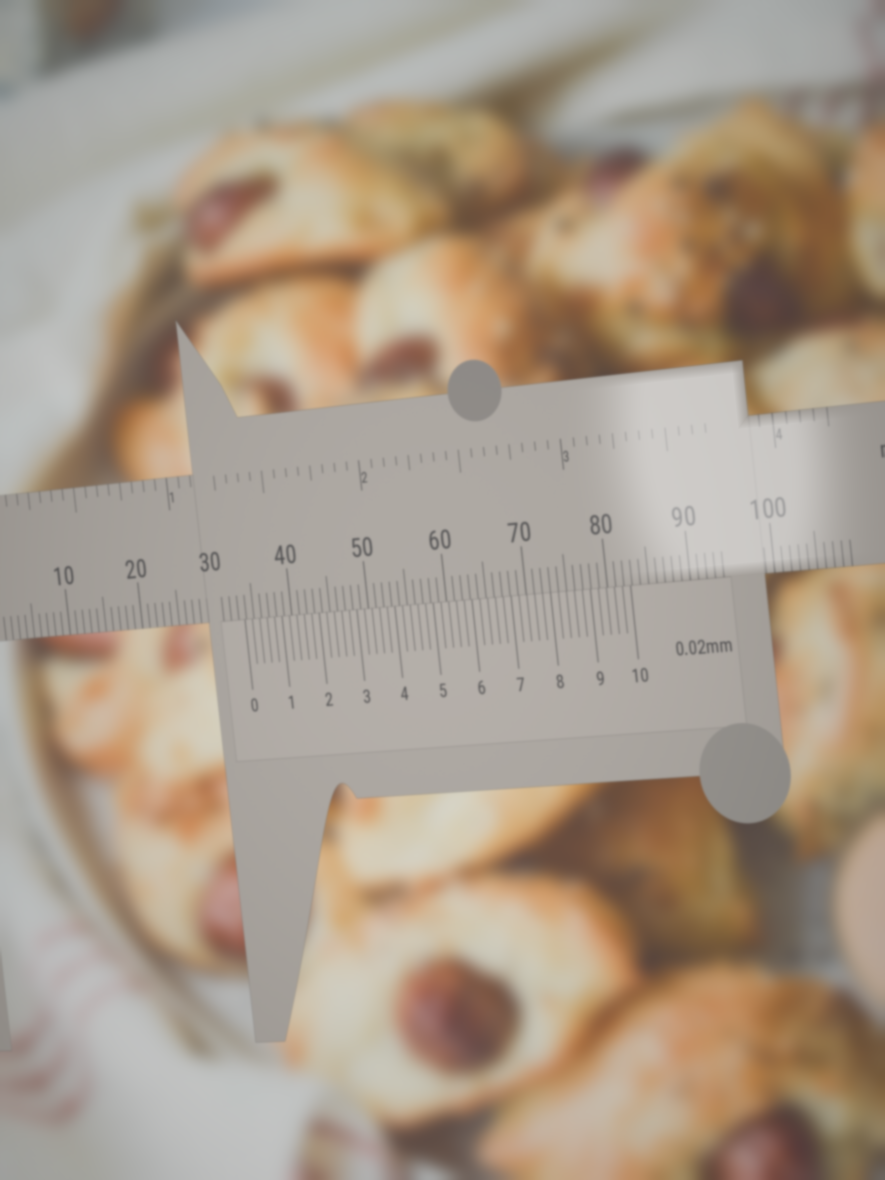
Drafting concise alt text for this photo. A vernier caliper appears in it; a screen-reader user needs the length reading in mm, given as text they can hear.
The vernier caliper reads 33.8 mm
